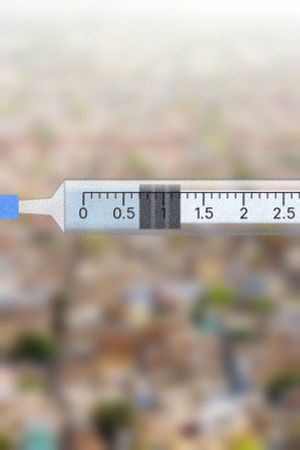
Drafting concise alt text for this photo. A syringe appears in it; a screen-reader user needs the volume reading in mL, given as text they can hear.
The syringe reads 0.7 mL
